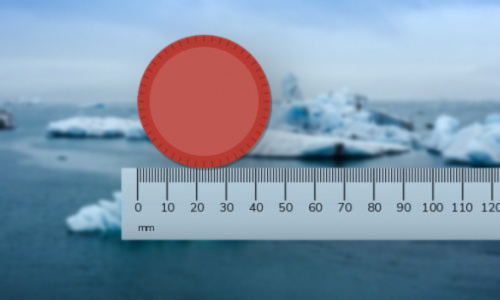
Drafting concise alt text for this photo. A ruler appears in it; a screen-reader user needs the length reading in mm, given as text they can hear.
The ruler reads 45 mm
